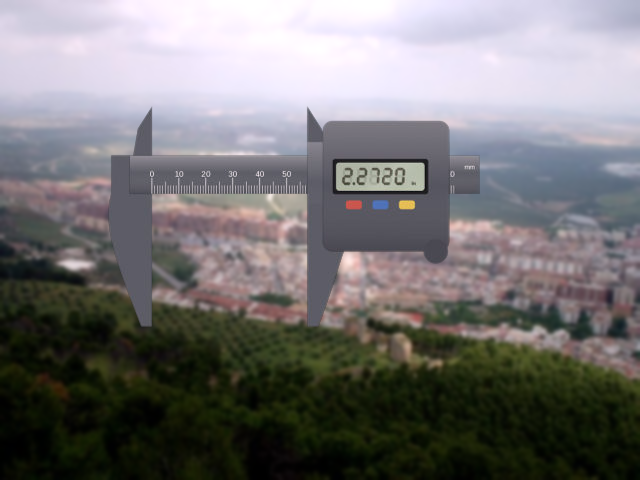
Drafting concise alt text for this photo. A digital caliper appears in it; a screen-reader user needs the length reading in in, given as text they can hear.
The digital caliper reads 2.2720 in
